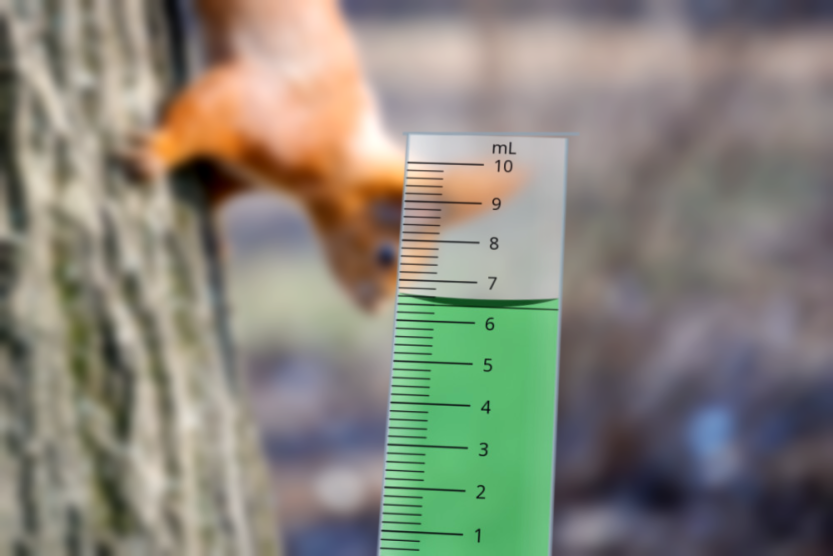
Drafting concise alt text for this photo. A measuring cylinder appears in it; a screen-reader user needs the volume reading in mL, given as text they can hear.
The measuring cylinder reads 6.4 mL
